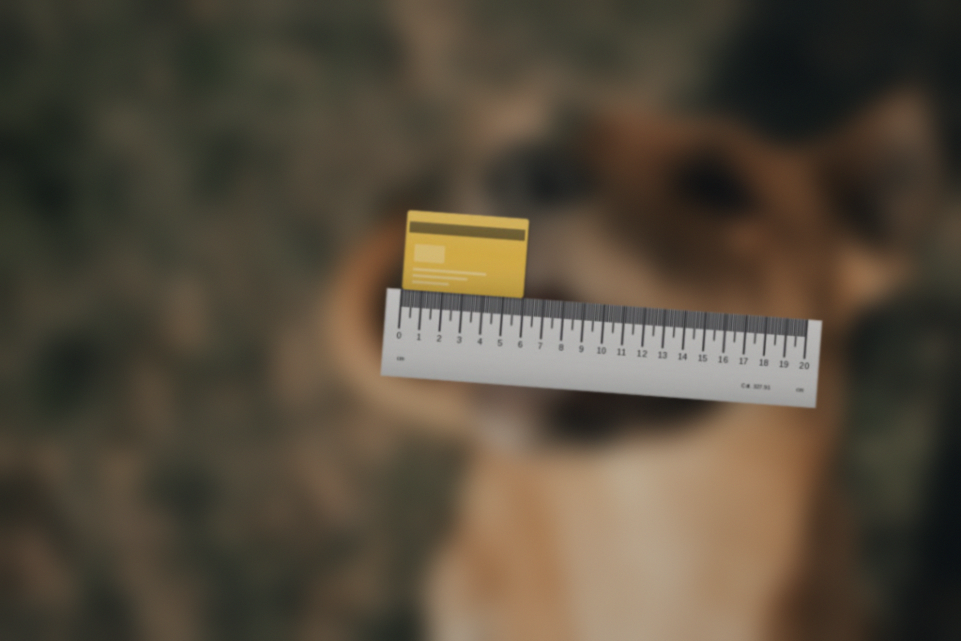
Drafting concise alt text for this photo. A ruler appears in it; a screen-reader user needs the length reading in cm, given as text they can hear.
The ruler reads 6 cm
